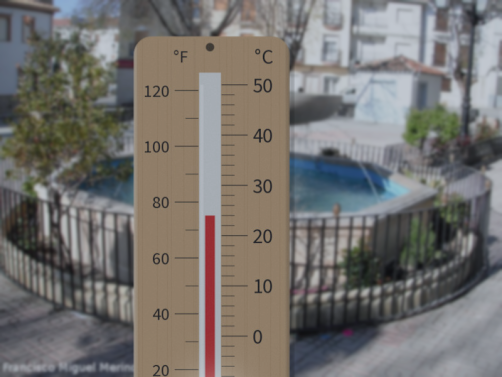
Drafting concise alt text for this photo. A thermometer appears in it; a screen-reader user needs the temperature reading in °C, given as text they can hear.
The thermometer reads 24 °C
